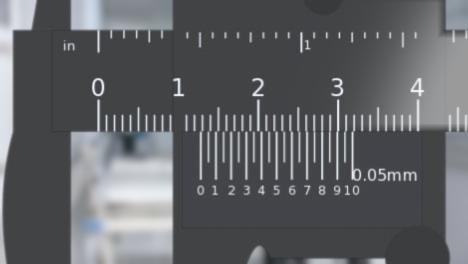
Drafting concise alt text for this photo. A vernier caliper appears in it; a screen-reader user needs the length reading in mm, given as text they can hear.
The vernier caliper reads 12.8 mm
